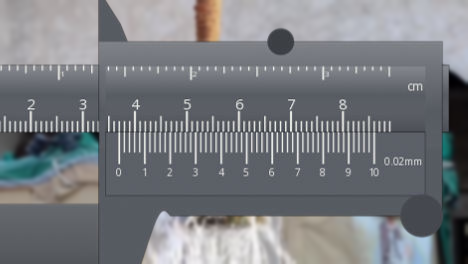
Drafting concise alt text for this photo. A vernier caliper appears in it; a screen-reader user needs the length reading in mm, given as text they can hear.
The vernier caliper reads 37.0 mm
